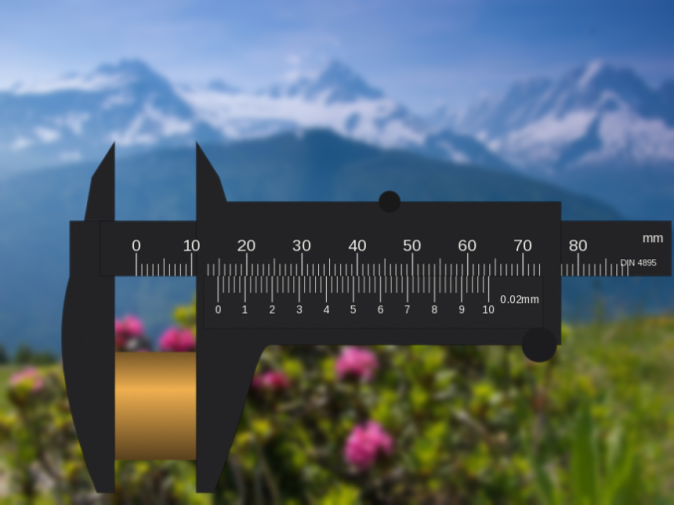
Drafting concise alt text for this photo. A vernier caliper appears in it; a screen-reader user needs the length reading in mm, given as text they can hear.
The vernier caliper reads 14.8 mm
